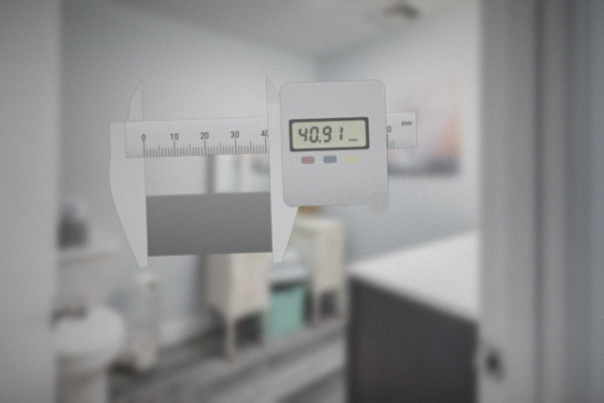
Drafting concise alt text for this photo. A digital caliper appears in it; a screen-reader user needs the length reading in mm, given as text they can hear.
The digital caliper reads 40.91 mm
